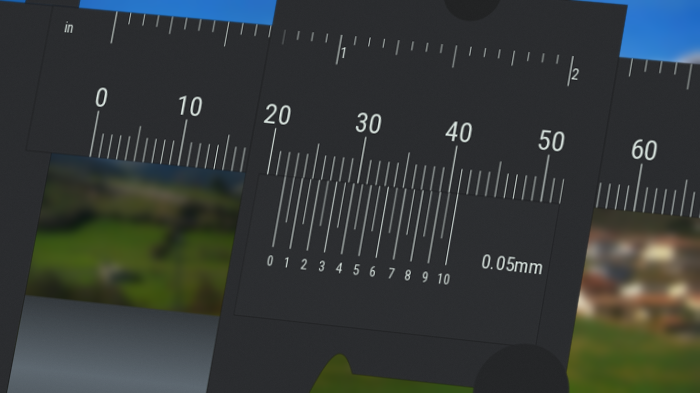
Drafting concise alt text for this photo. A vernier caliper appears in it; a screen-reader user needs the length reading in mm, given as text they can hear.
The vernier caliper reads 22.0 mm
